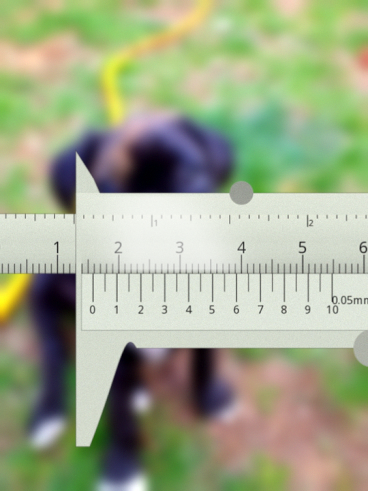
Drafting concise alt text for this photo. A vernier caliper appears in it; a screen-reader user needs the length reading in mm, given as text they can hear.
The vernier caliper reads 15.8 mm
